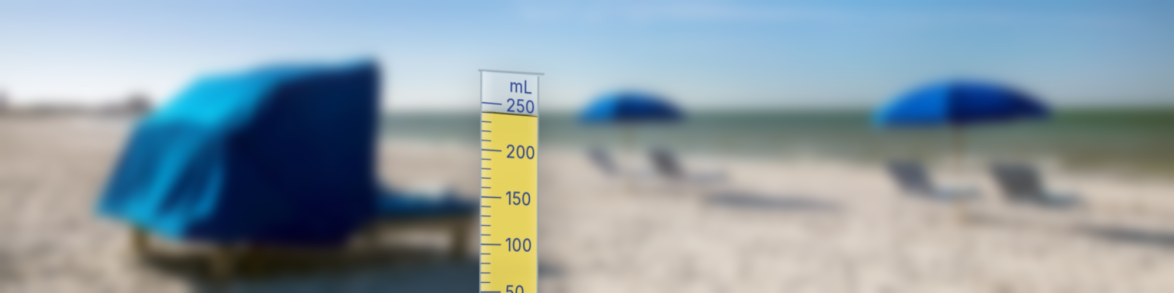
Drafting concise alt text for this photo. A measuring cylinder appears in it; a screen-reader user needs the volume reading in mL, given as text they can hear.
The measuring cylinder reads 240 mL
